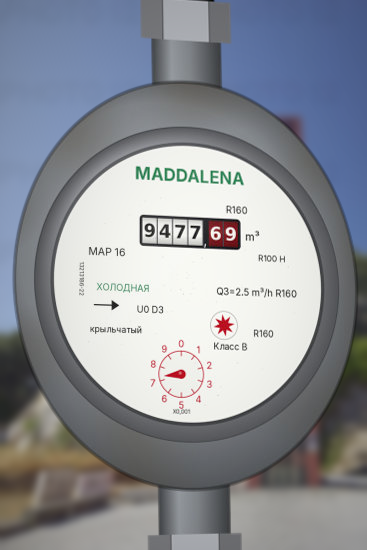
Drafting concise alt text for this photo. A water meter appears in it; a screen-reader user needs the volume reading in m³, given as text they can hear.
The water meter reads 9477.697 m³
